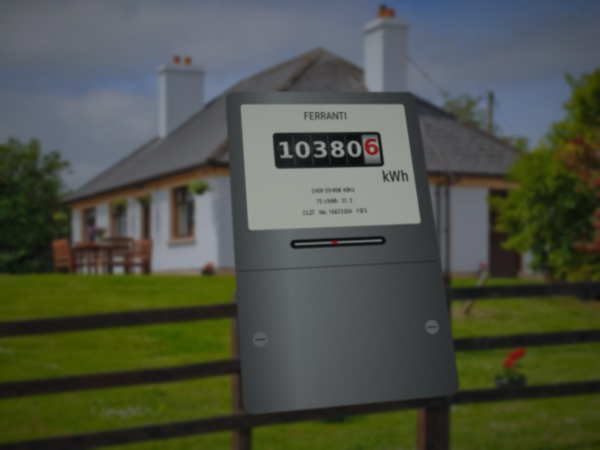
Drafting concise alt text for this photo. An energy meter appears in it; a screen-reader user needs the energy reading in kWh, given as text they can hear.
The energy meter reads 10380.6 kWh
